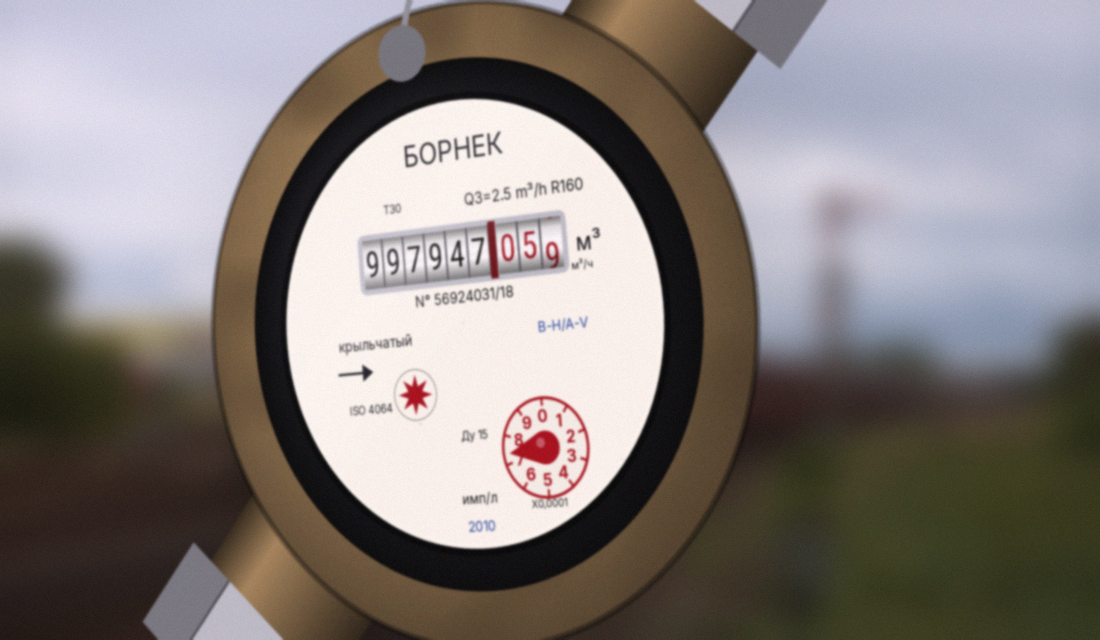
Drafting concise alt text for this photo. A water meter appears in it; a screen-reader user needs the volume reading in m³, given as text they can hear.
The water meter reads 997947.0587 m³
